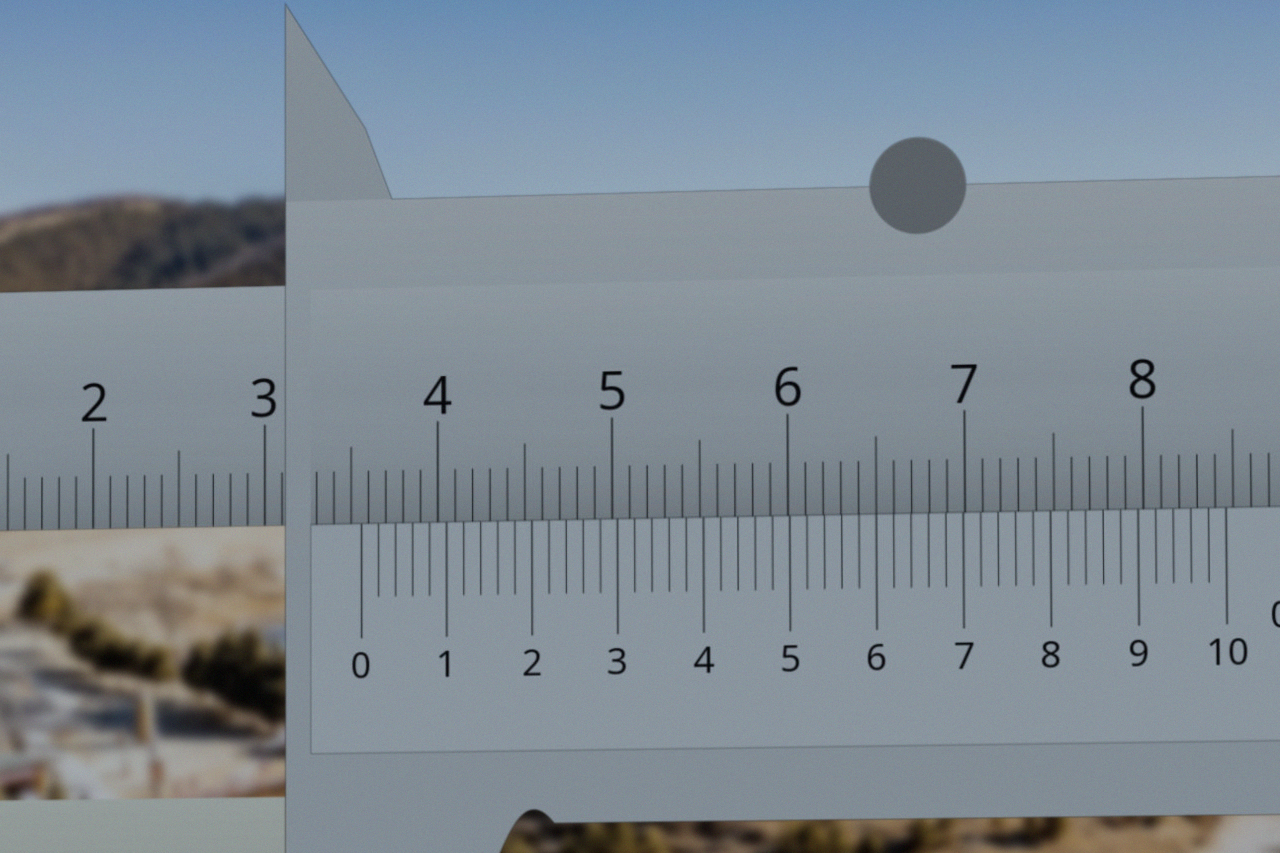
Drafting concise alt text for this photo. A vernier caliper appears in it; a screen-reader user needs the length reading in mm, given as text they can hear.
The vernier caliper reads 35.6 mm
